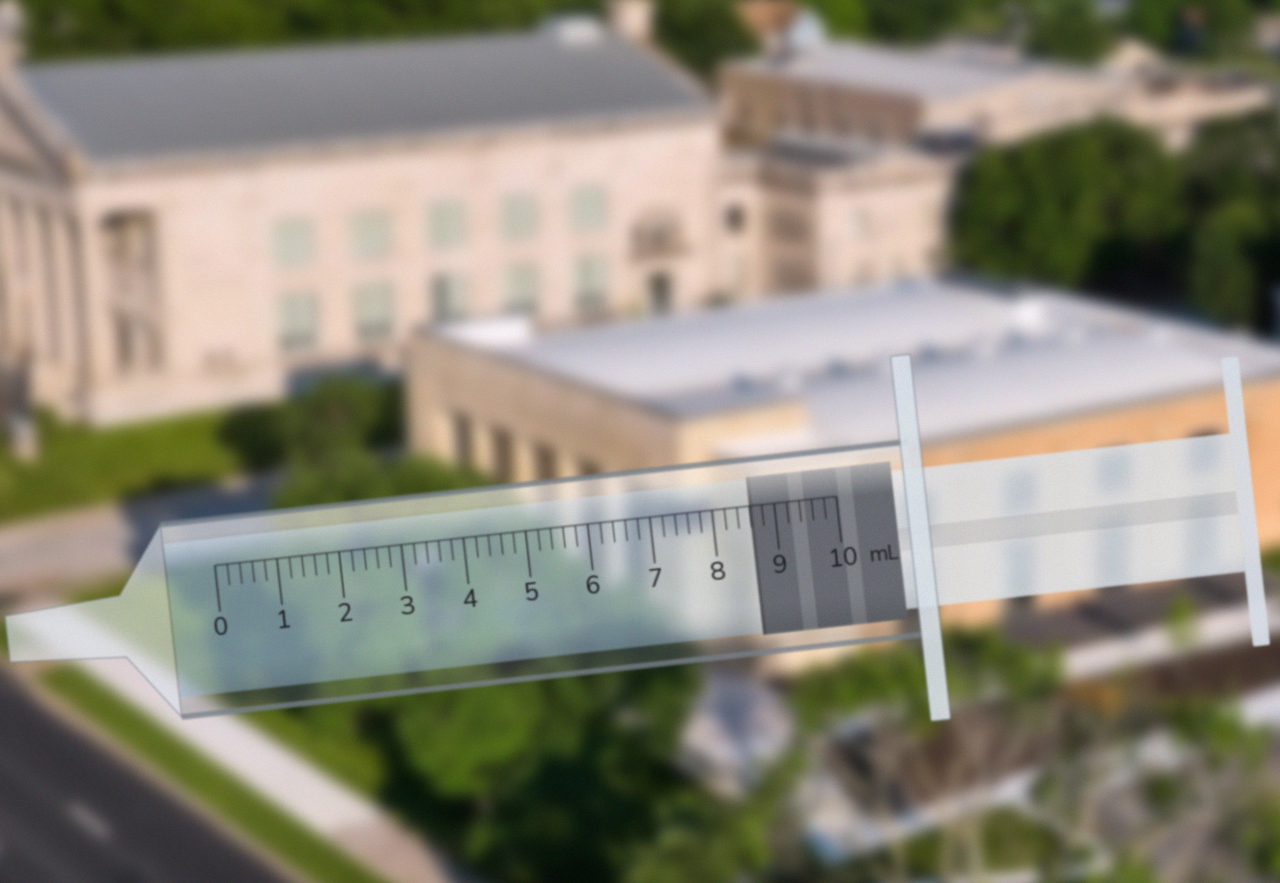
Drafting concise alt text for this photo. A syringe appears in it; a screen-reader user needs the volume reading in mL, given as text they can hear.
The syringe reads 8.6 mL
